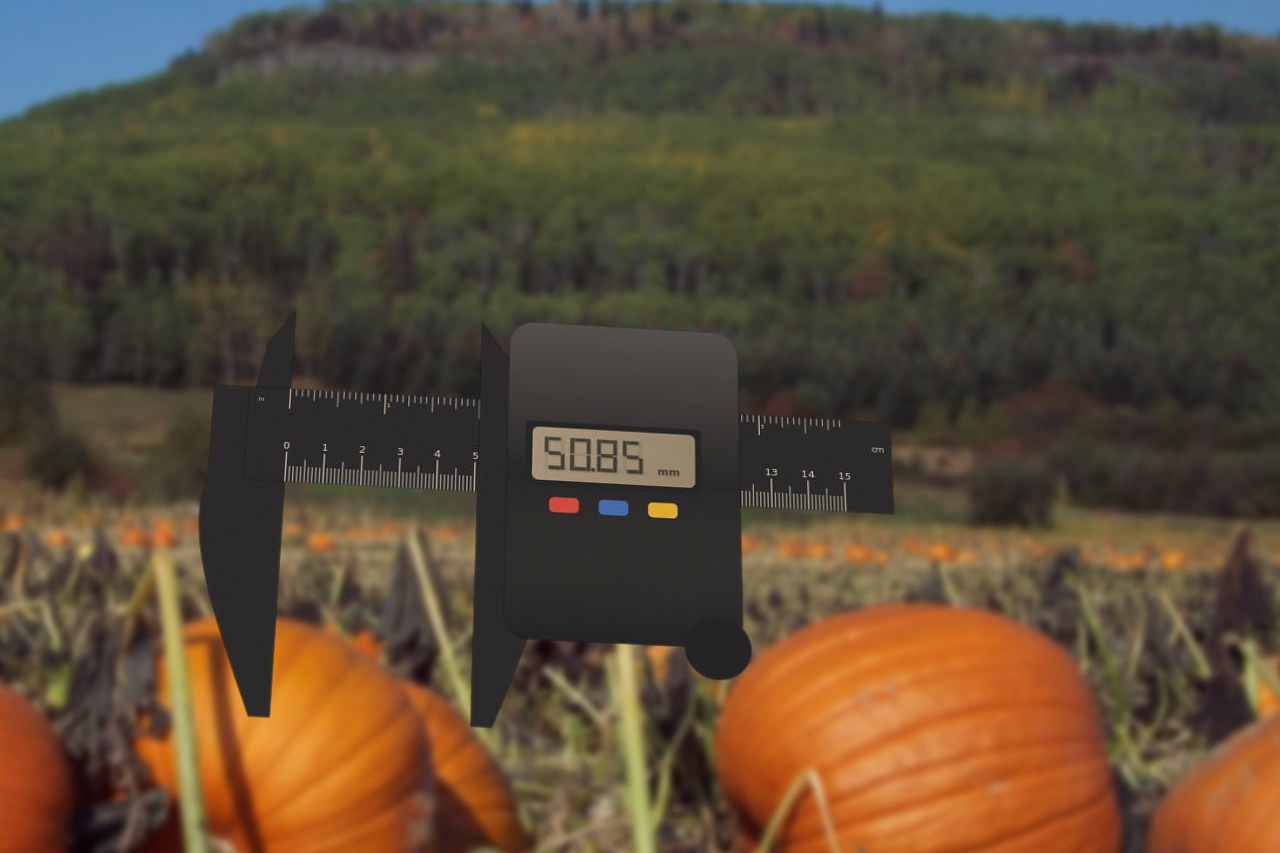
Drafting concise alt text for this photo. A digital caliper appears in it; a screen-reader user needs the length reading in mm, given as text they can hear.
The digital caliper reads 50.85 mm
